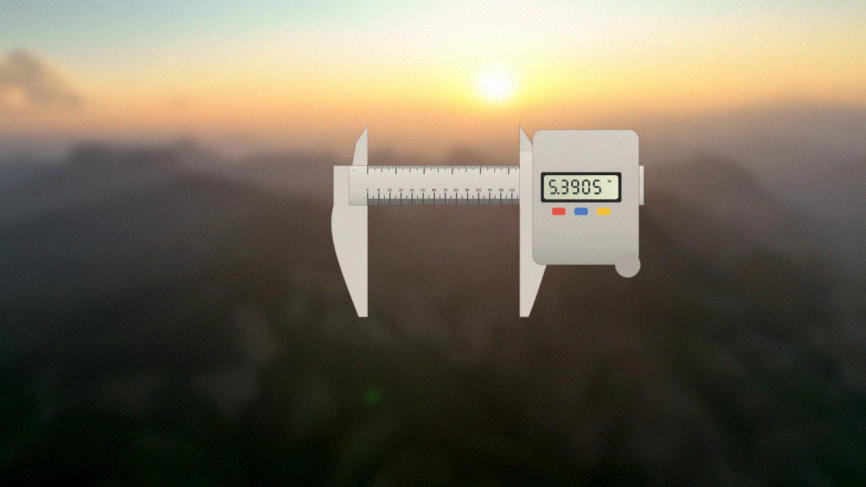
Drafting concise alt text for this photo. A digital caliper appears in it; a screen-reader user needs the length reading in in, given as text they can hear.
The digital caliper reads 5.3905 in
